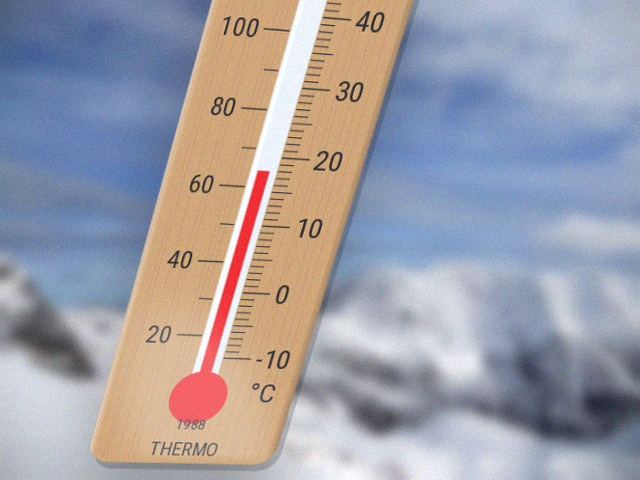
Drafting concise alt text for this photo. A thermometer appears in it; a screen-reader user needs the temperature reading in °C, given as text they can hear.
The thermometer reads 18 °C
